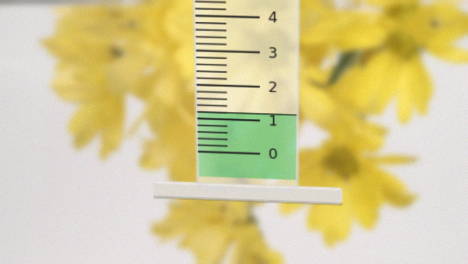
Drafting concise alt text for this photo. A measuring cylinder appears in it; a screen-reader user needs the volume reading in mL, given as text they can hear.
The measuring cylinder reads 1.2 mL
